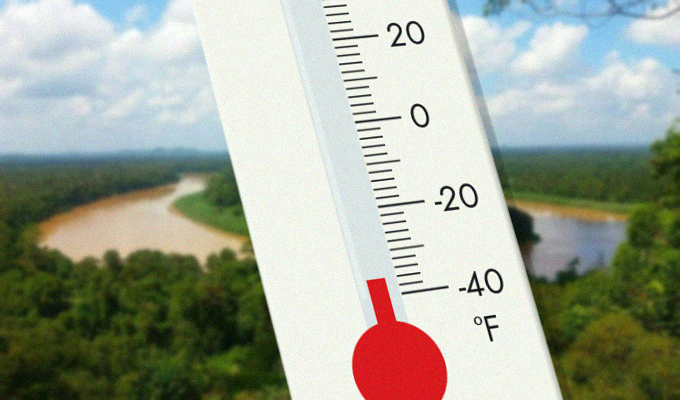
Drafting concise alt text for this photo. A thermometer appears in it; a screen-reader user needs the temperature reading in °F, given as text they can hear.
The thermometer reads -36 °F
